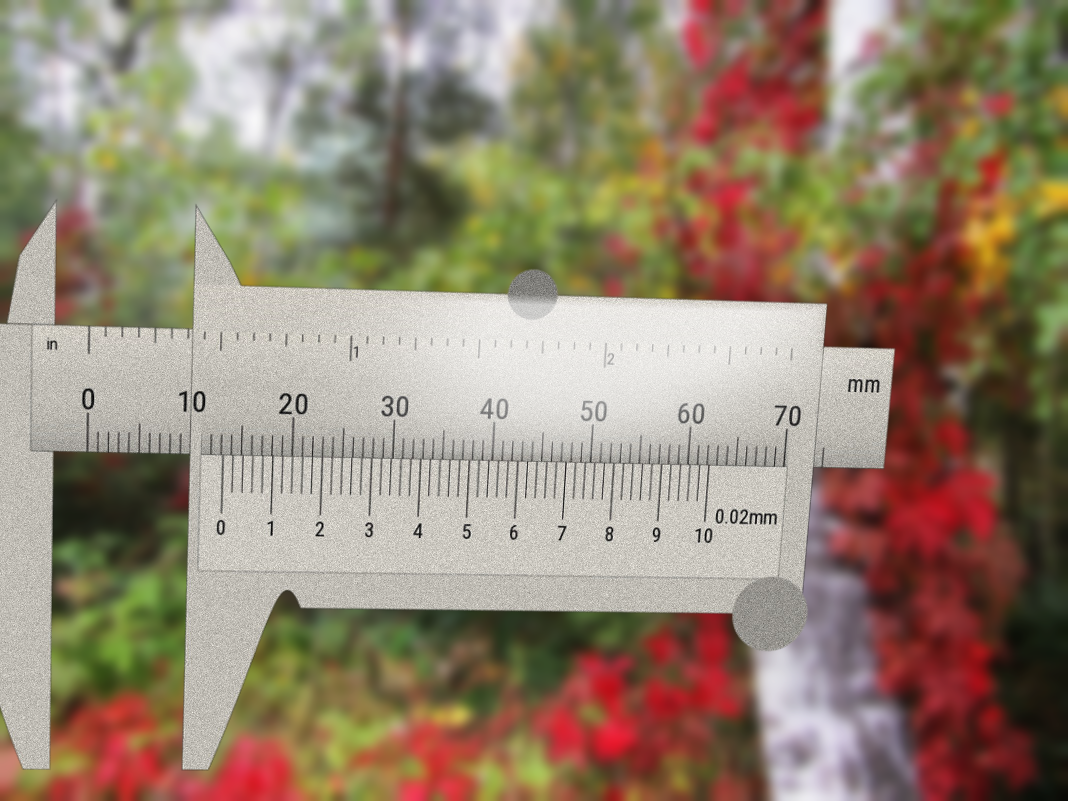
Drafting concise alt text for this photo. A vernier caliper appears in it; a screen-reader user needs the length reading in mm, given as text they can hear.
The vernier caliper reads 13.2 mm
